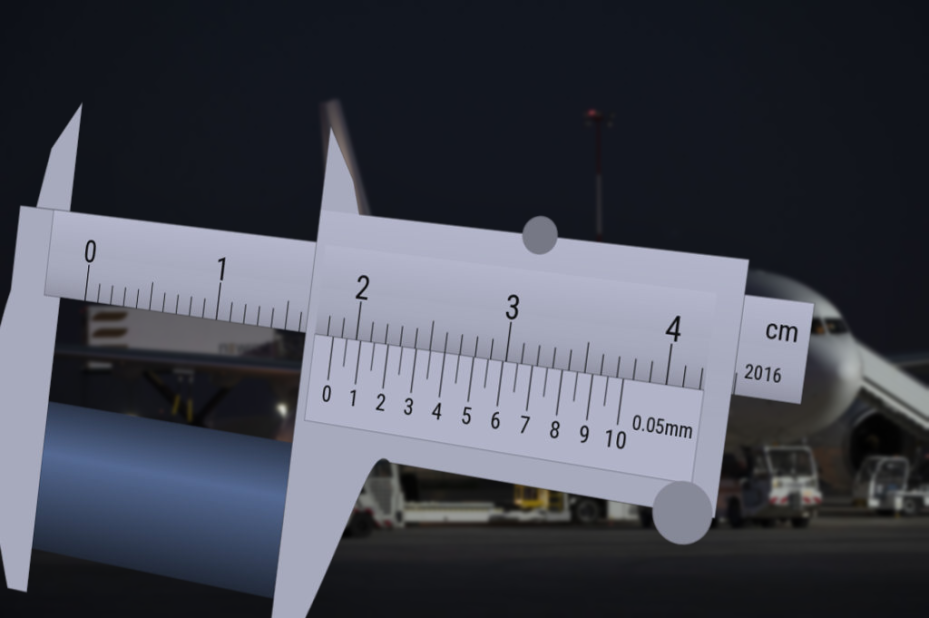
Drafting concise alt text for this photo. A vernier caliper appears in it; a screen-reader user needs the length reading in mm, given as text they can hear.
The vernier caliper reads 18.4 mm
